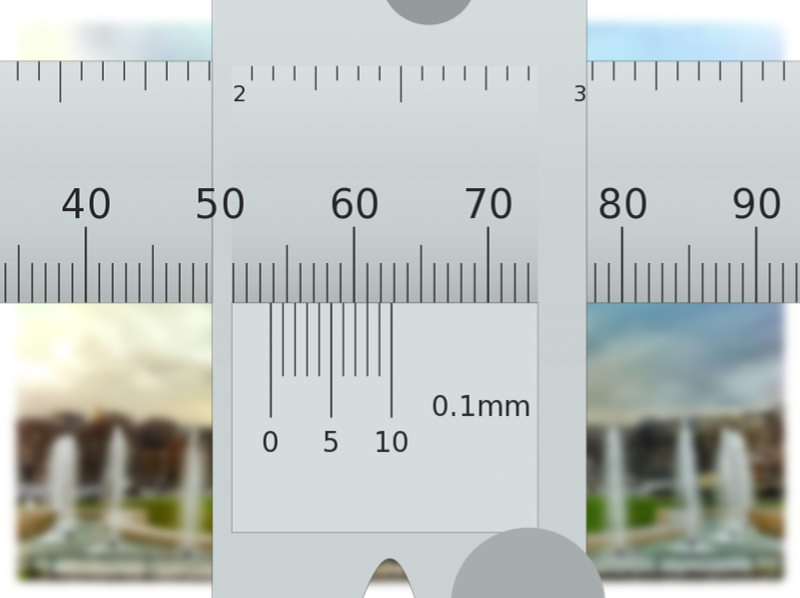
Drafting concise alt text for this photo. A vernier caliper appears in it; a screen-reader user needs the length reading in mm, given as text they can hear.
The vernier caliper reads 53.8 mm
